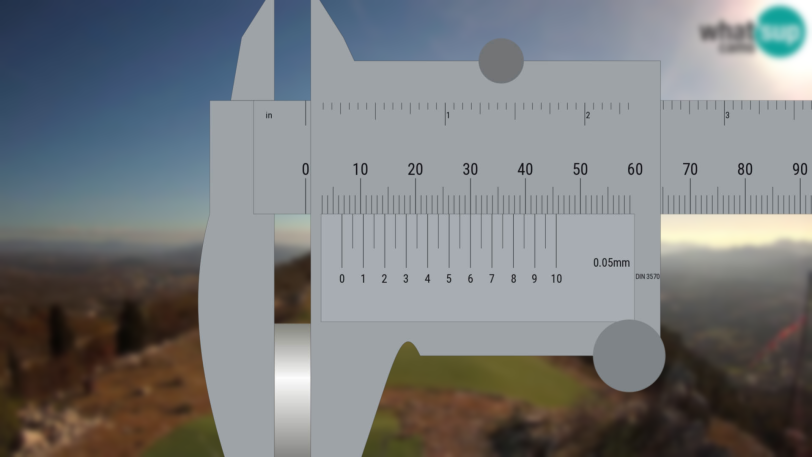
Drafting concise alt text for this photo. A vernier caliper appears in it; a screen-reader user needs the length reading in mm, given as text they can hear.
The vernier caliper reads 6.6 mm
